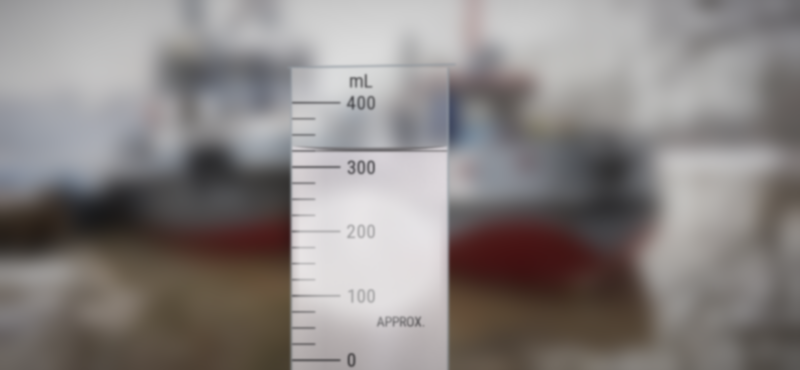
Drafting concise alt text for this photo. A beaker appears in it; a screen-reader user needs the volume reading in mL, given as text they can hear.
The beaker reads 325 mL
